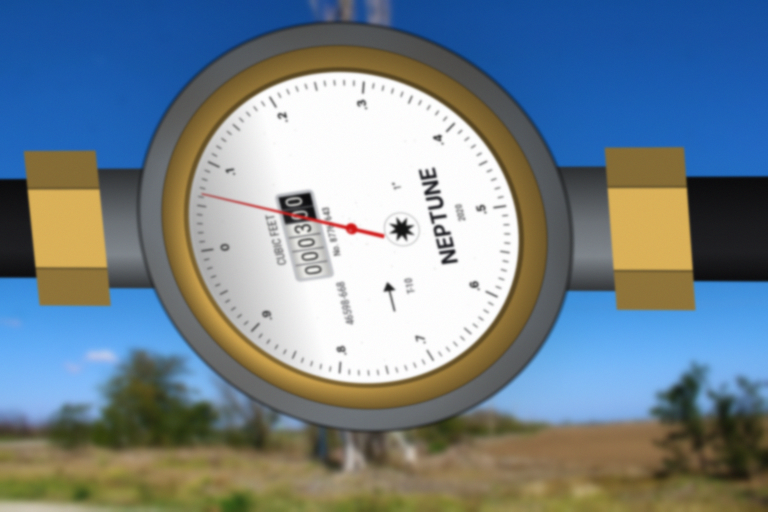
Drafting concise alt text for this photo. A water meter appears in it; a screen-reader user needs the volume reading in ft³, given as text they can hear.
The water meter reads 300.06 ft³
